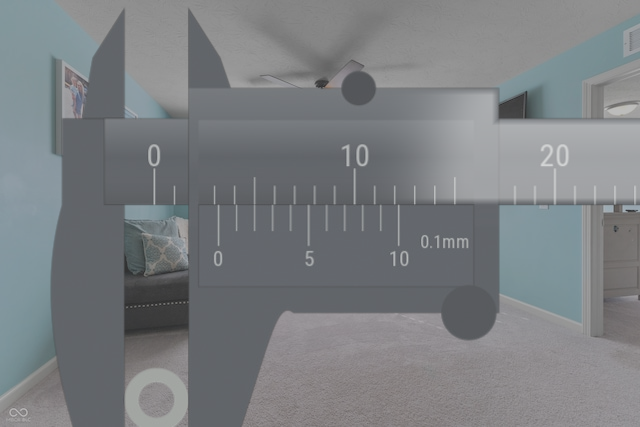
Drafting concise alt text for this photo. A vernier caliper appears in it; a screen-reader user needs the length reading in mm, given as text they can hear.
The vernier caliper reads 3.2 mm
